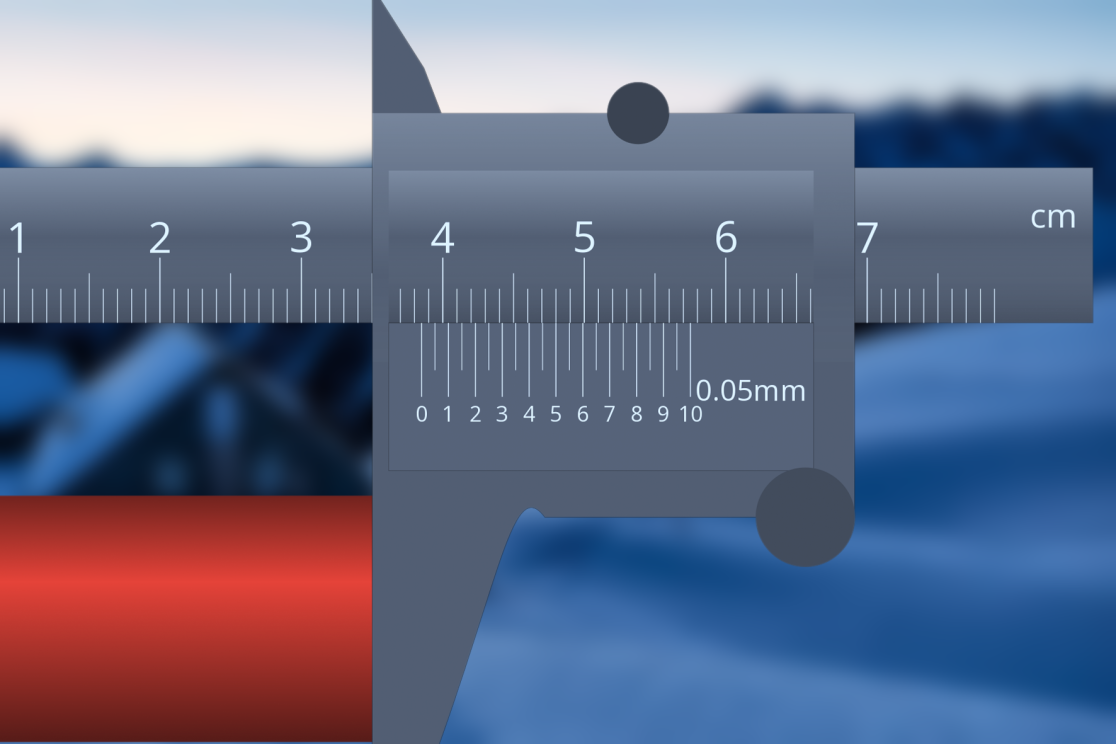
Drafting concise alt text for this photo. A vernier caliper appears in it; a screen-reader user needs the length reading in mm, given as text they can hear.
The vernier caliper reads 38.5 mm
